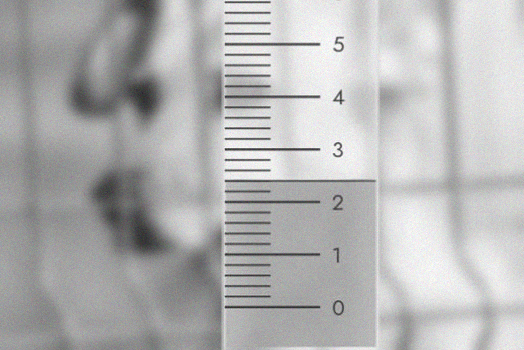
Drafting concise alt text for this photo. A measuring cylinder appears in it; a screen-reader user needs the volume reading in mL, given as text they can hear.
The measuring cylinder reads 2.4 mL
